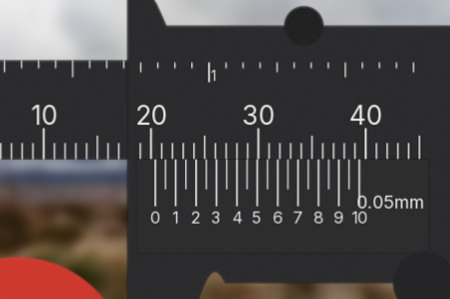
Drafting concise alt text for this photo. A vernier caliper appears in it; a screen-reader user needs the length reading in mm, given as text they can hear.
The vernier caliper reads 20.4 mm
